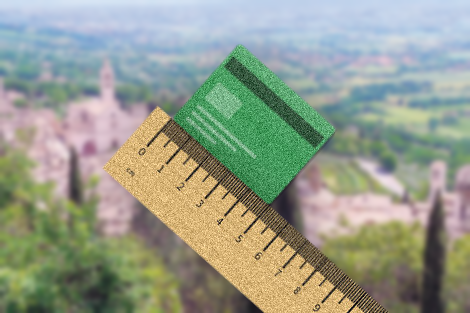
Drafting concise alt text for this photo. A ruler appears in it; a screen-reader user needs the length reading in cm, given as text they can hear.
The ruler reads 5 cm
